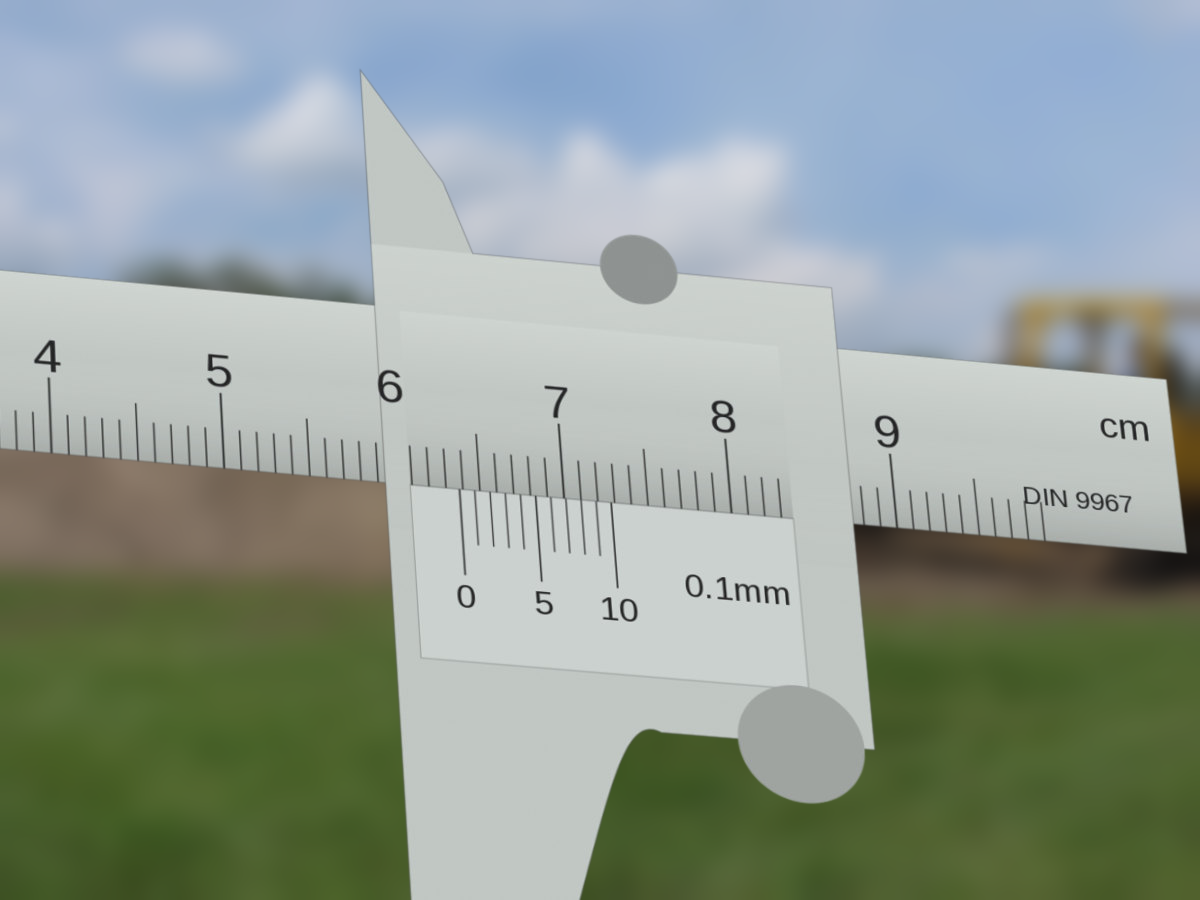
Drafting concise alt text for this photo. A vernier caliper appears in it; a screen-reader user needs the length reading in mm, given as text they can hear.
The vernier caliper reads 63.8 mm
